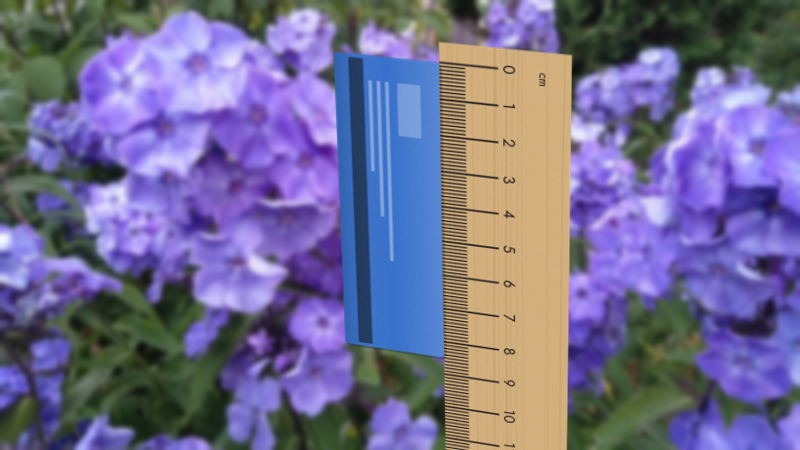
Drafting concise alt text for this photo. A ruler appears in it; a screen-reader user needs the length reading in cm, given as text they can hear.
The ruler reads 8.5 cm
